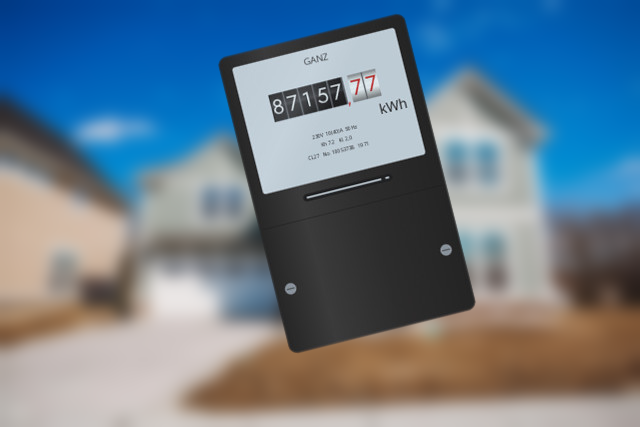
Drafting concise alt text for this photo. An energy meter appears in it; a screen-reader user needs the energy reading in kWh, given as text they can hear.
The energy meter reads 87157.77 kWh
